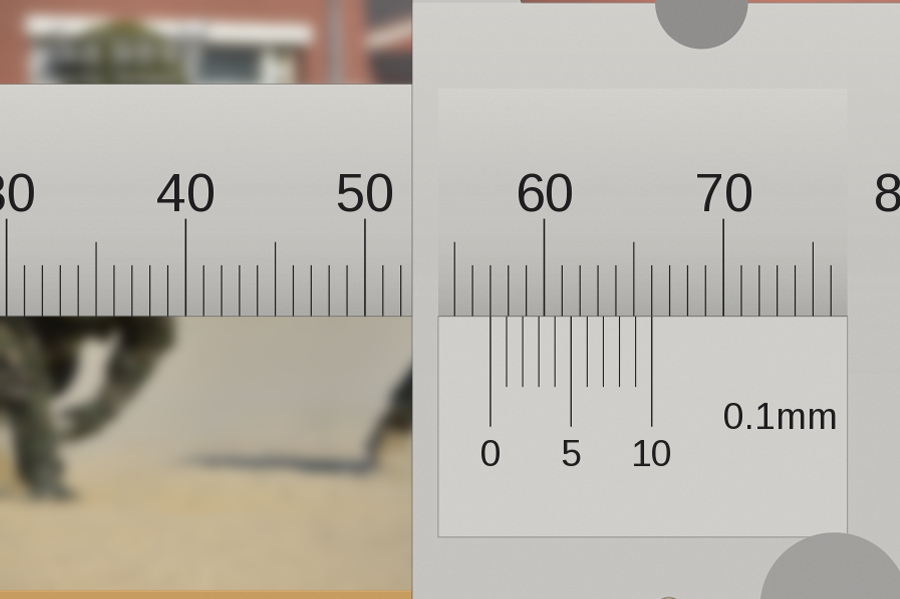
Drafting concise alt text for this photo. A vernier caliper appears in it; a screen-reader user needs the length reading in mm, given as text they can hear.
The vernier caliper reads 57.0 mm
